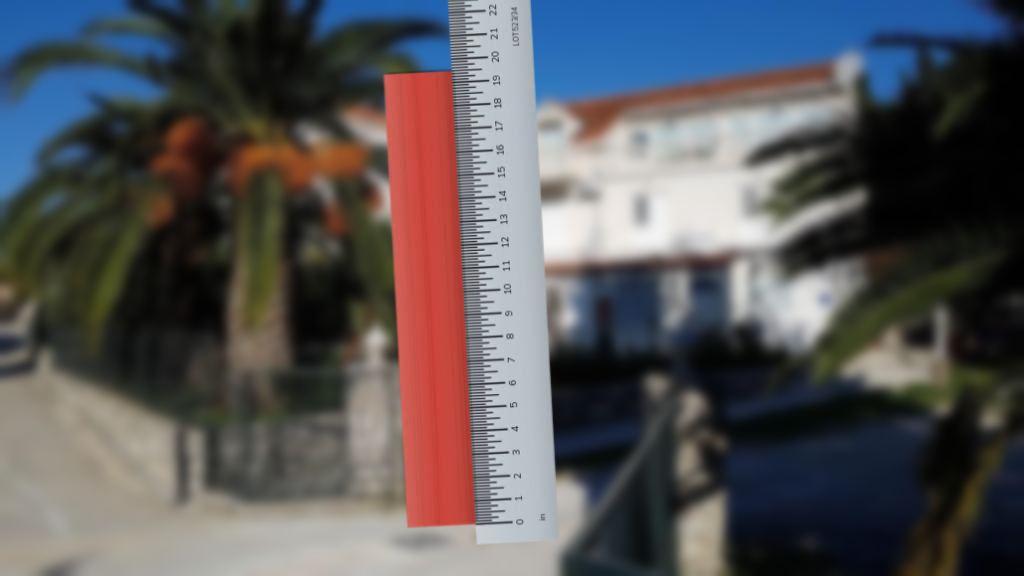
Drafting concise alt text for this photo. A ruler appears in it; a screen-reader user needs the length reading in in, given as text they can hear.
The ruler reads 19.5 in
